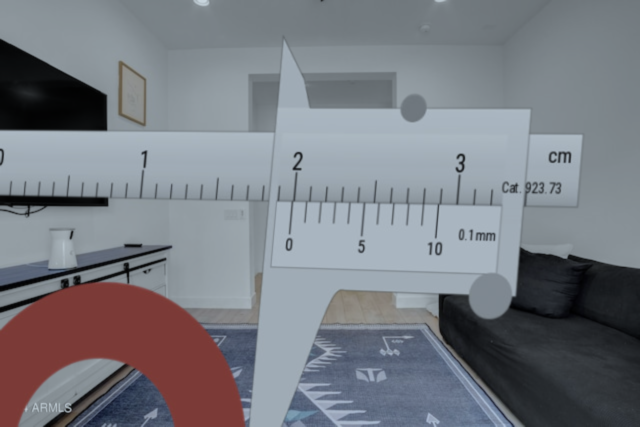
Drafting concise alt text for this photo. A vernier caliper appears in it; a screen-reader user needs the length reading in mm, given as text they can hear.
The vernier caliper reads 19.9 mm
